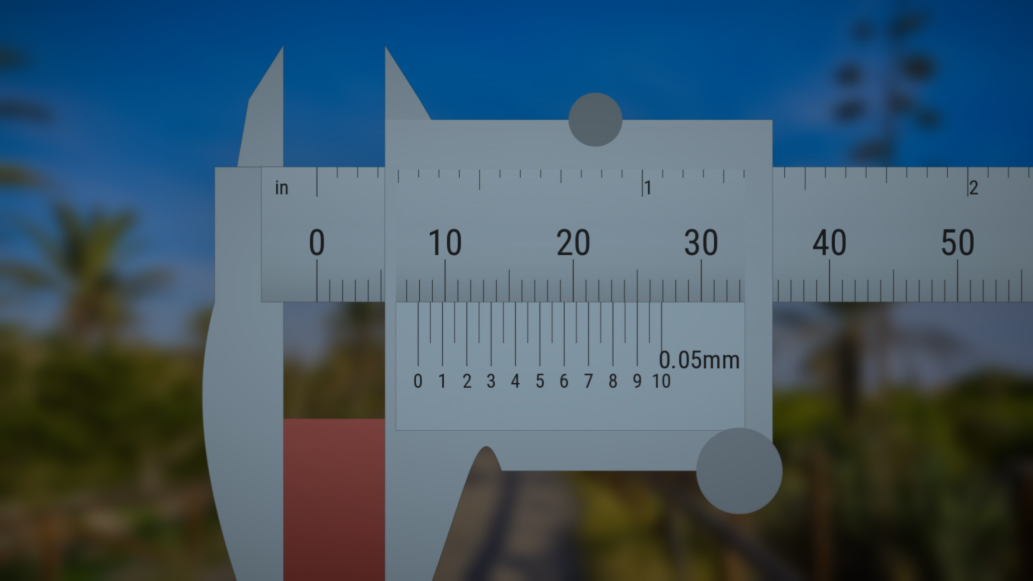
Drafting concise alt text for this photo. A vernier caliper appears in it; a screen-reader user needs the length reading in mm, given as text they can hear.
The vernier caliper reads 7.9 mm
